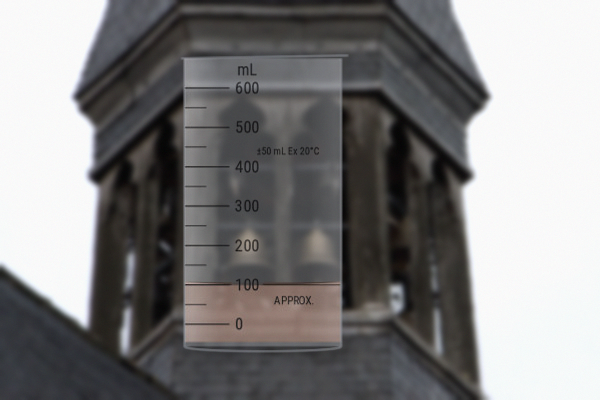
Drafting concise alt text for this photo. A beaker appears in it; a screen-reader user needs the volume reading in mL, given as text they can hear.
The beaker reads 100 mL
